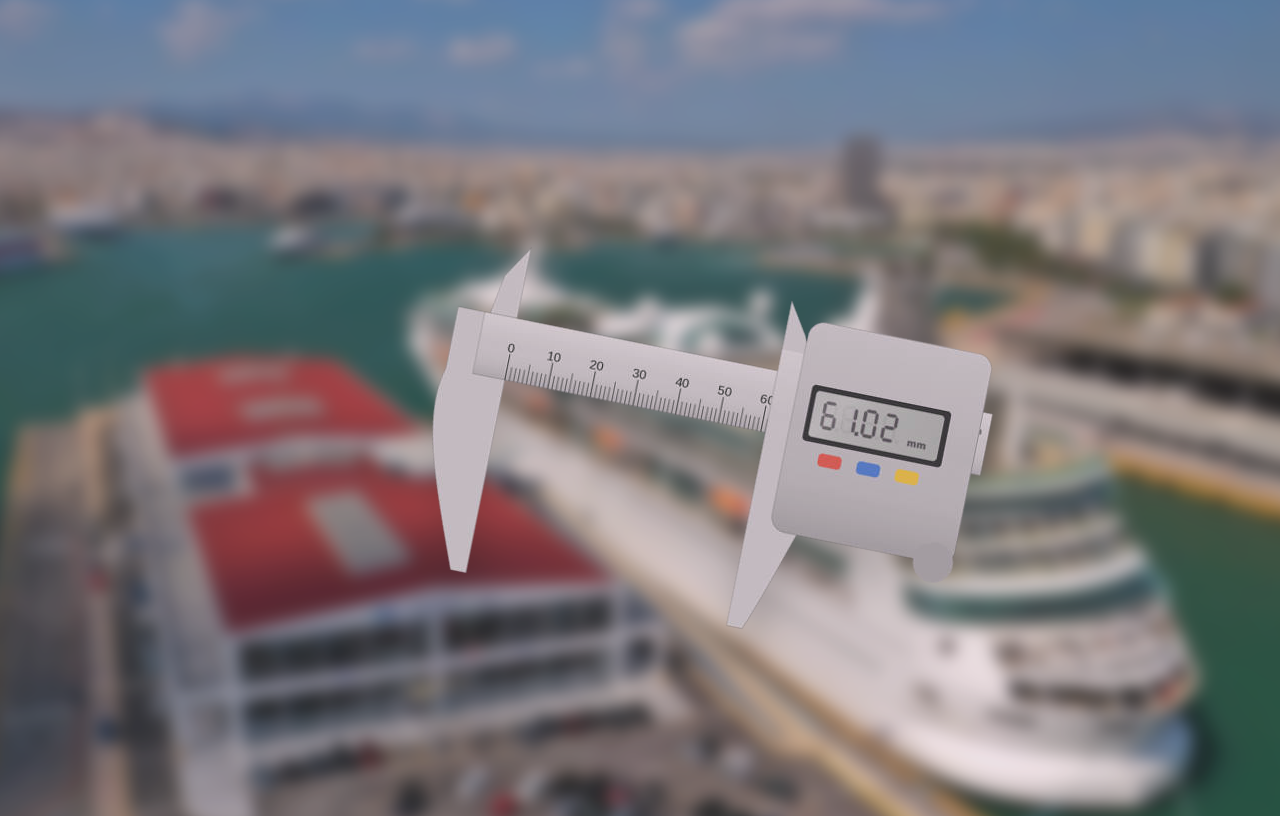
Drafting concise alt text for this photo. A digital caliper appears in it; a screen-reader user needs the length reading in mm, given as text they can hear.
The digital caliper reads 61.02 mm
